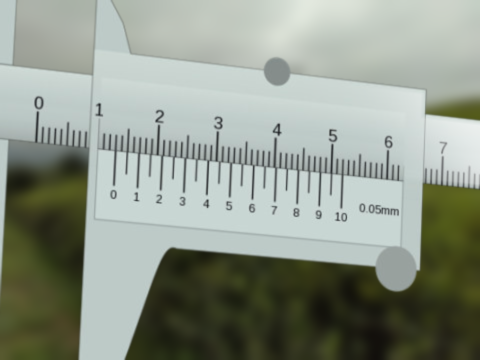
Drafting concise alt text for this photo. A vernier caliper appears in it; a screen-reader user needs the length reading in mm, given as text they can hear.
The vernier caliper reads 13.0 mm
